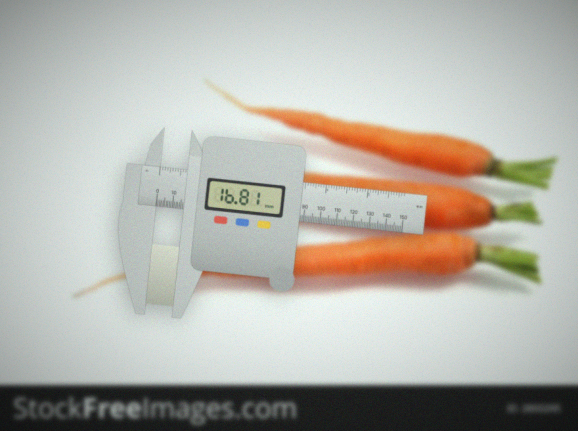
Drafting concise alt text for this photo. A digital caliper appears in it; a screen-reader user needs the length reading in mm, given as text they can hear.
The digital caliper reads 16.81 mm
